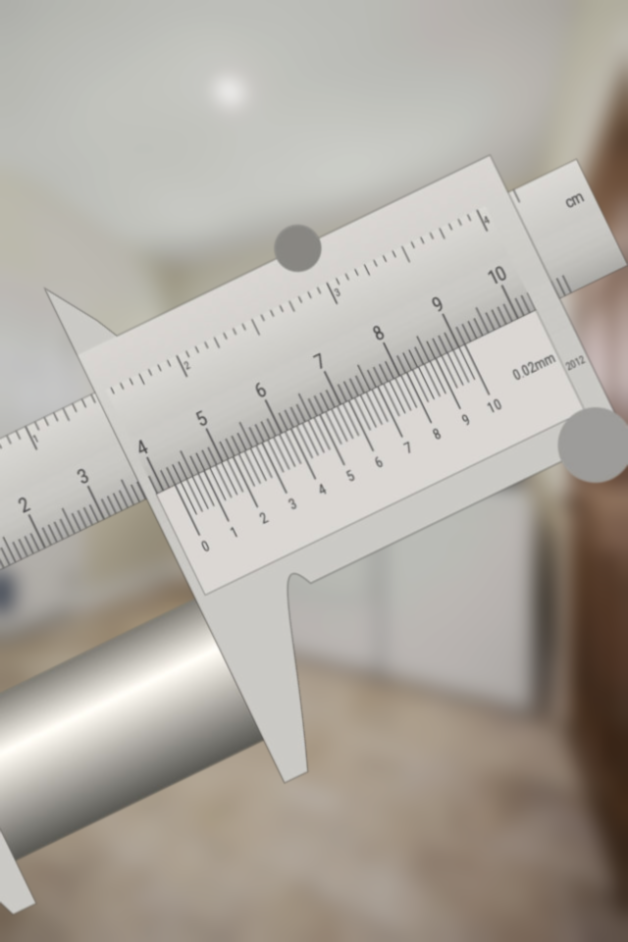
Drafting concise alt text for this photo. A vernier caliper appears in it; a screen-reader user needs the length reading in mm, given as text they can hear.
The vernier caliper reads 42.0 mm
